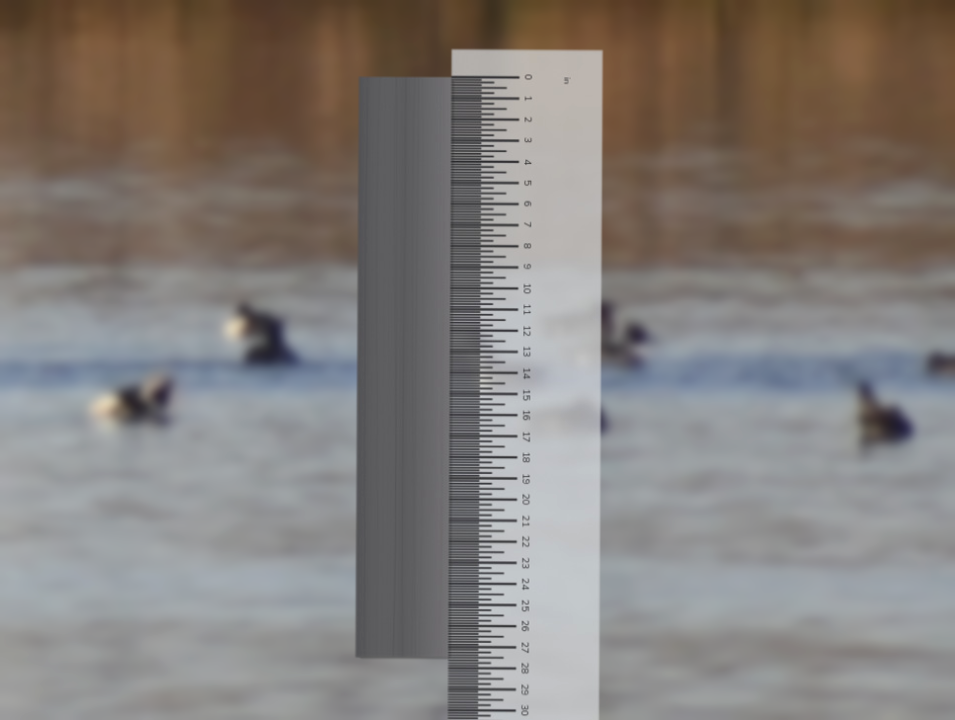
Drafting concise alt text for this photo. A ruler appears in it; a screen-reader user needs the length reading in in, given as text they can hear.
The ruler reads 27.5 in
